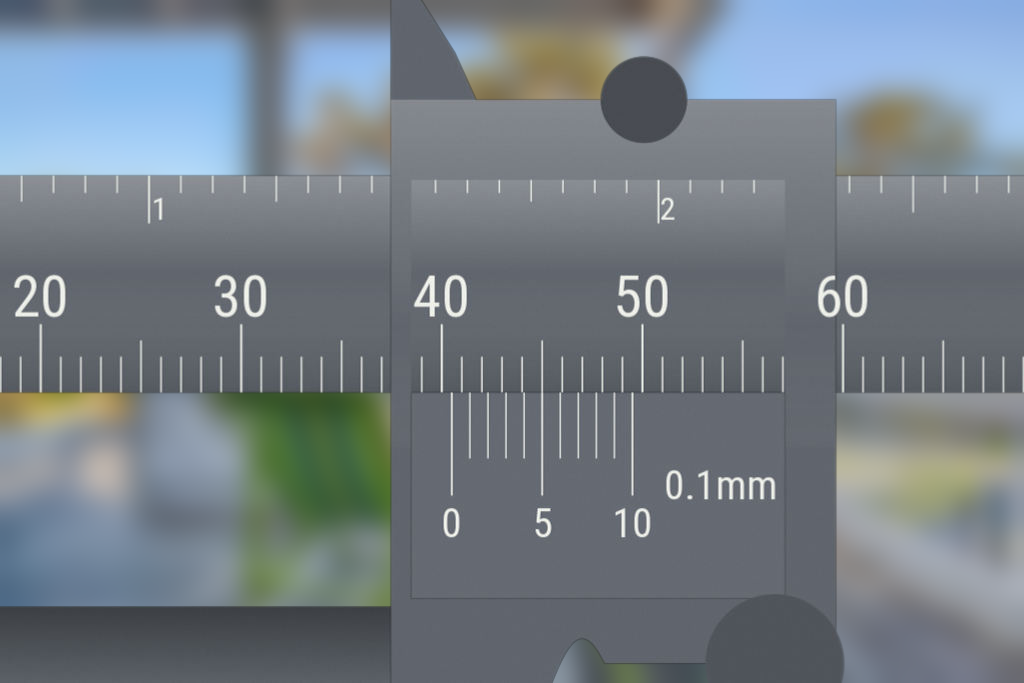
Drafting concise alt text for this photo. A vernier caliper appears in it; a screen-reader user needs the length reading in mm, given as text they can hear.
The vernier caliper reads 40.5 mm
